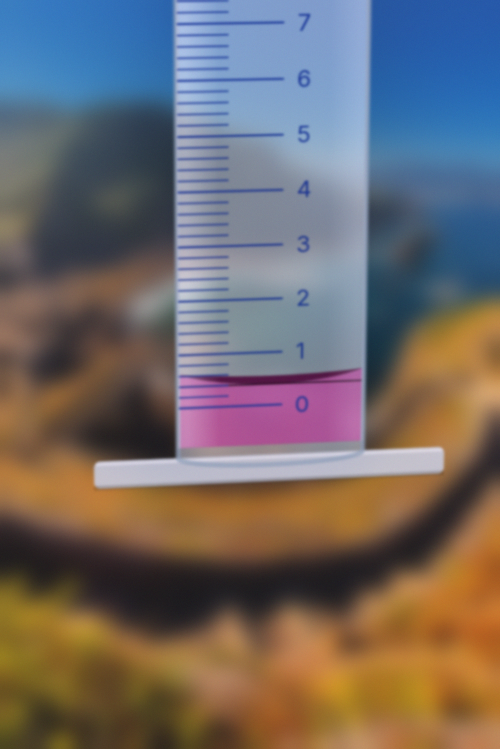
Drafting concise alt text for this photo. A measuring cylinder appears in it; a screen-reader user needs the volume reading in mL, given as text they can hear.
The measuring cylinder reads 0.4 mL
